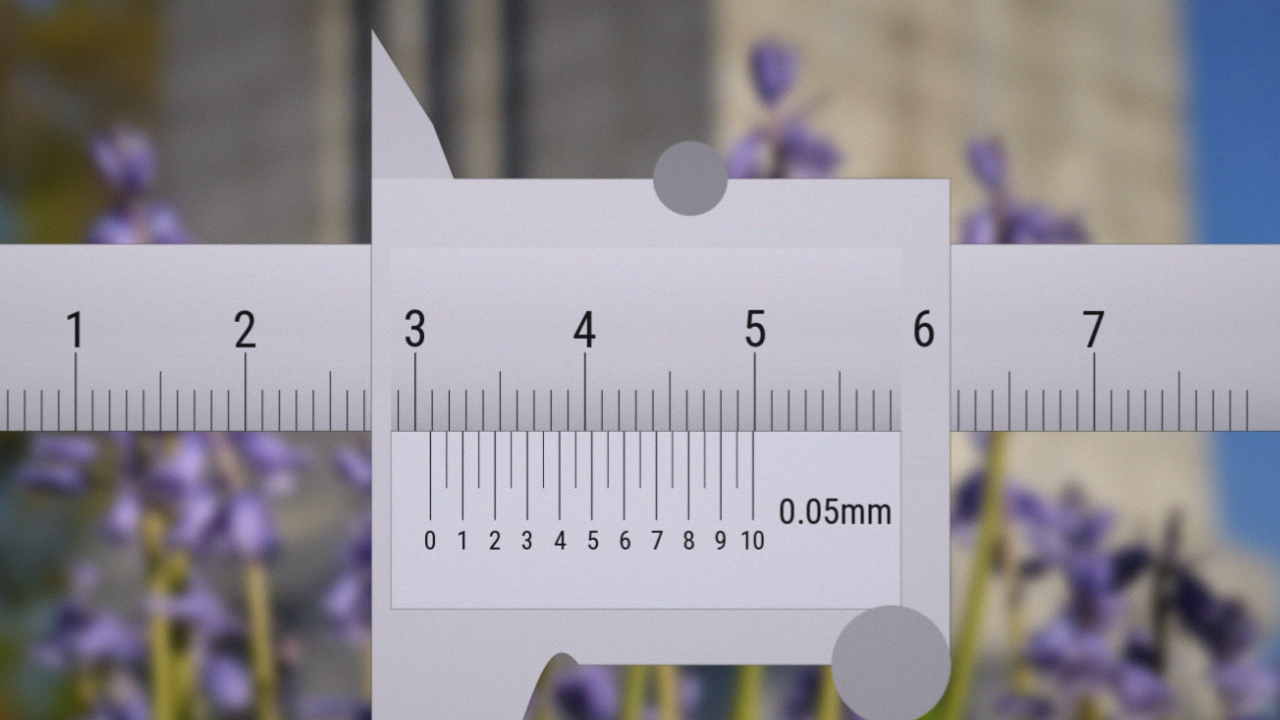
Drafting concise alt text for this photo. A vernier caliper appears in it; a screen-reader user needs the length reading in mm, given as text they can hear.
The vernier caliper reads 30.9 mm
